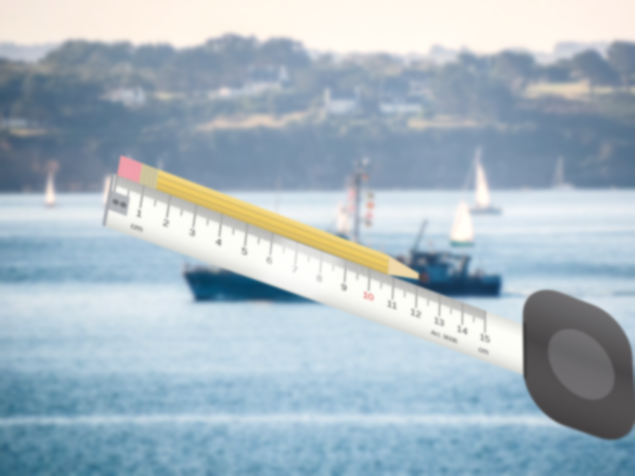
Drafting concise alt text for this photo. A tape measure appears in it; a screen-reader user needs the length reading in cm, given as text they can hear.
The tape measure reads 12.5 cm
